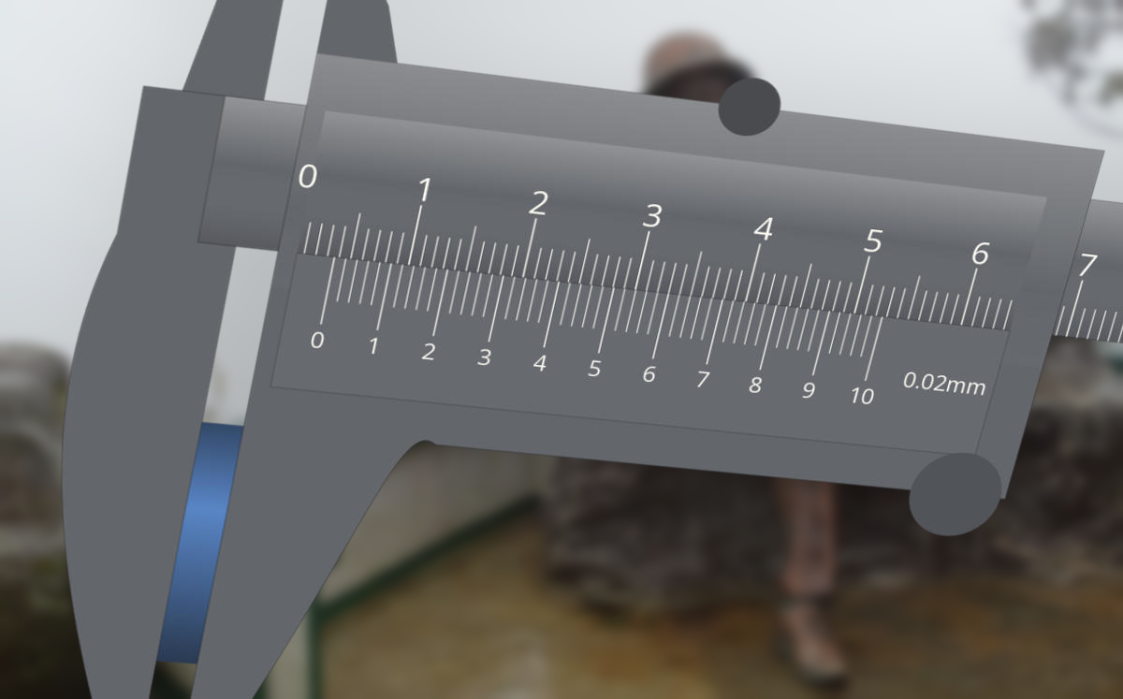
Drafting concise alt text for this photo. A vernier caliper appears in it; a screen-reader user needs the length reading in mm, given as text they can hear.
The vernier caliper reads 3.6 mm
